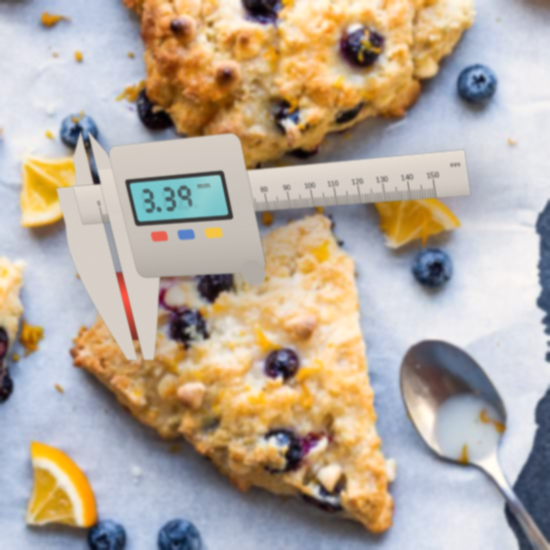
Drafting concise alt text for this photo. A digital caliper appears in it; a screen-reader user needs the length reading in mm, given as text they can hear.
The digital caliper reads 3.39 mm
